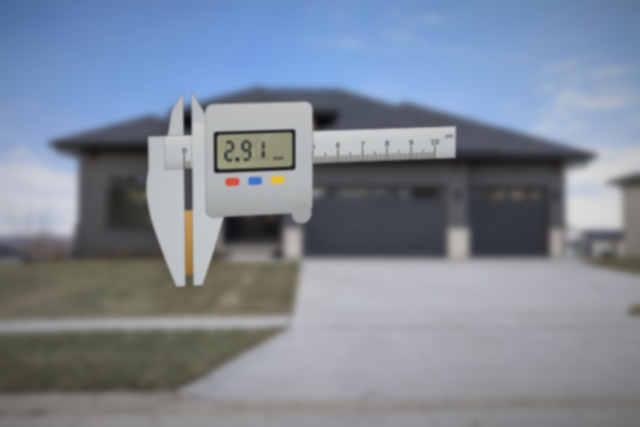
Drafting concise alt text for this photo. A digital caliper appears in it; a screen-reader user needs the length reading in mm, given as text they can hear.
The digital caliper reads 2.91 mm
